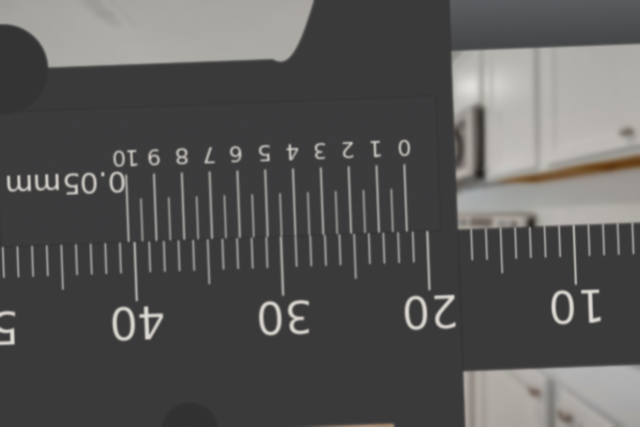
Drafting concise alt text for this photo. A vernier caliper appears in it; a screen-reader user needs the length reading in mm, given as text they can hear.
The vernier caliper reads 21.4 mm
